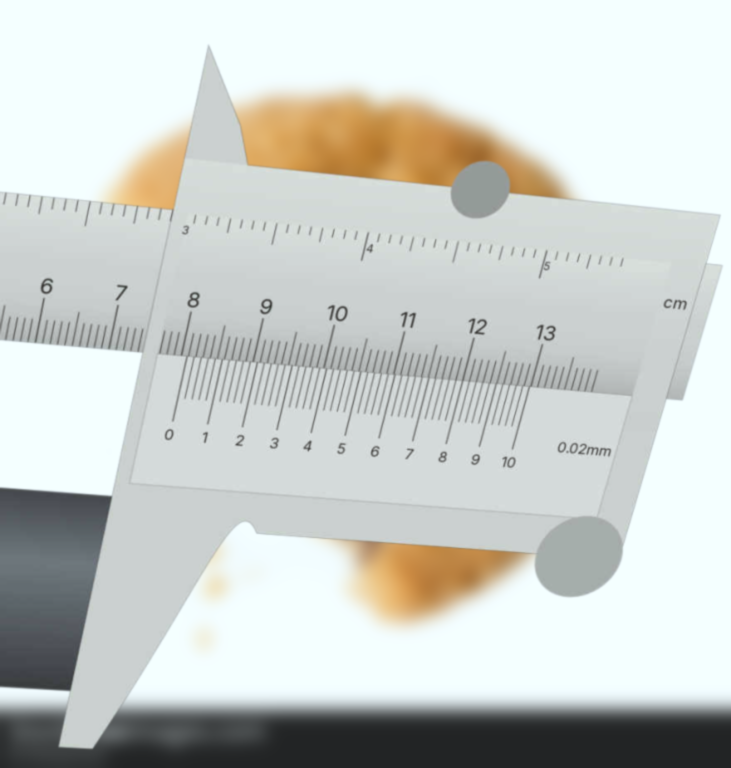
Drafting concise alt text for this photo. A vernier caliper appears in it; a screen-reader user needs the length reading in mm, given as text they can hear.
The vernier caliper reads 80.8 mm
